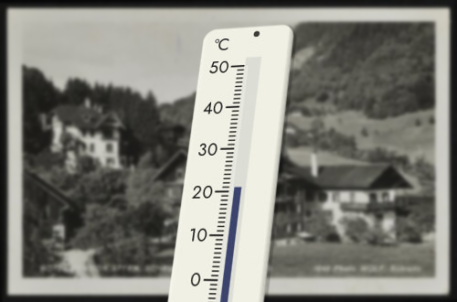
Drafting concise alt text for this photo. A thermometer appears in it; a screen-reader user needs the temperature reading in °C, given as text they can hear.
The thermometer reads 21 °C
